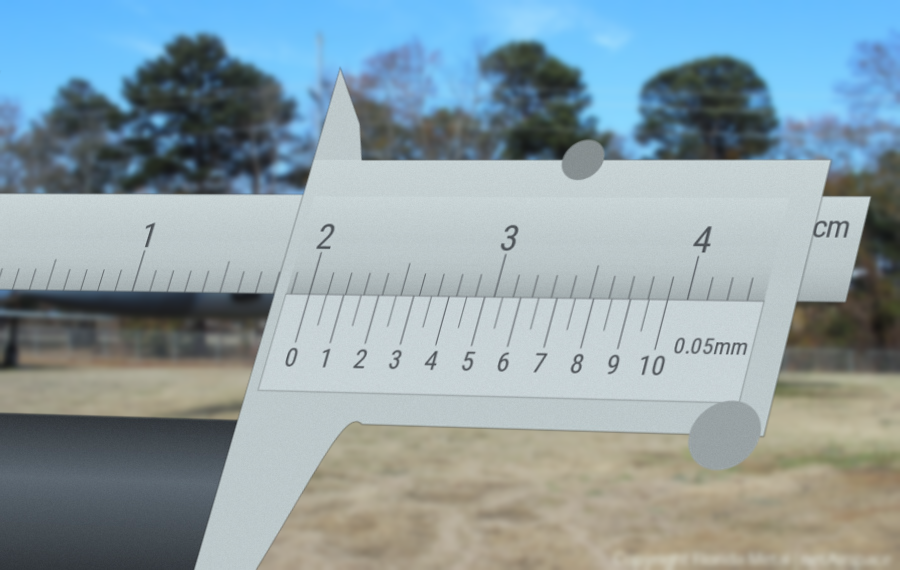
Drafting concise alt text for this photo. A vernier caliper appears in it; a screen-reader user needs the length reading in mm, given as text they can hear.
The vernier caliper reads 20.0 mm
